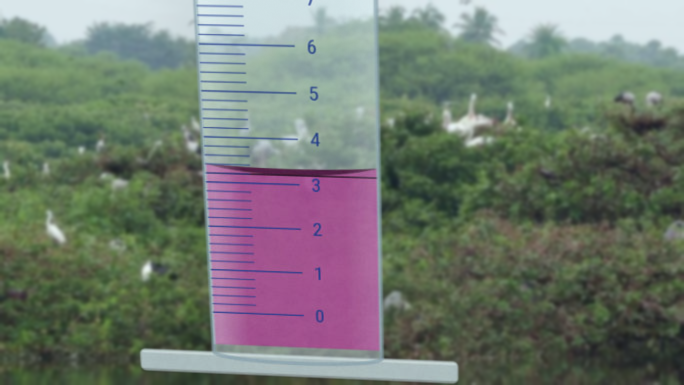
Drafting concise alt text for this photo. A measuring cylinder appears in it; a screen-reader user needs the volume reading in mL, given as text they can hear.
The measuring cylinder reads 3.2 mL
